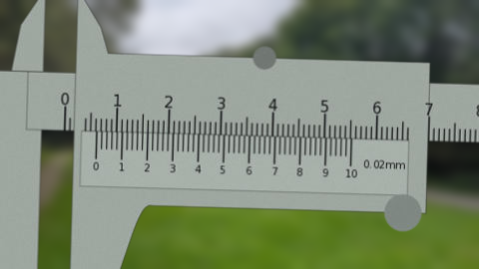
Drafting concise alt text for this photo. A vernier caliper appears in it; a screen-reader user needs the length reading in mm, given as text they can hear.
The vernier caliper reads 6.2 mm
